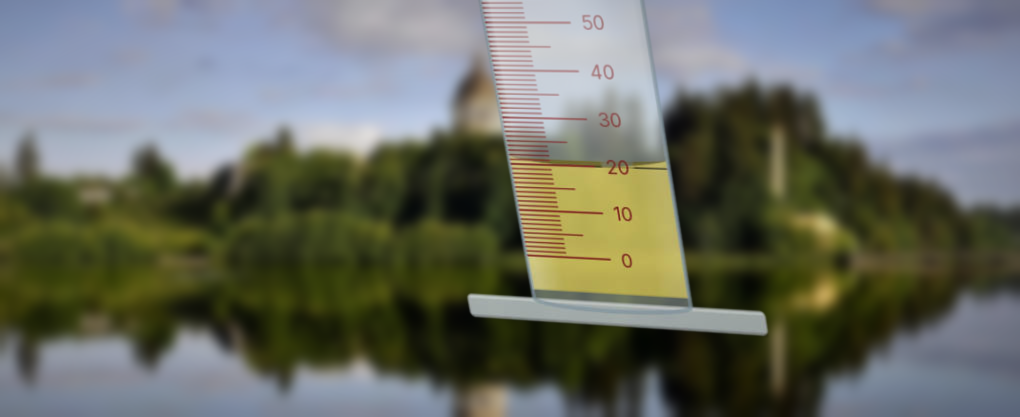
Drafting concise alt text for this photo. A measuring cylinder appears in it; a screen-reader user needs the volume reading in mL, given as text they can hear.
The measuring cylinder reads 20 mL
